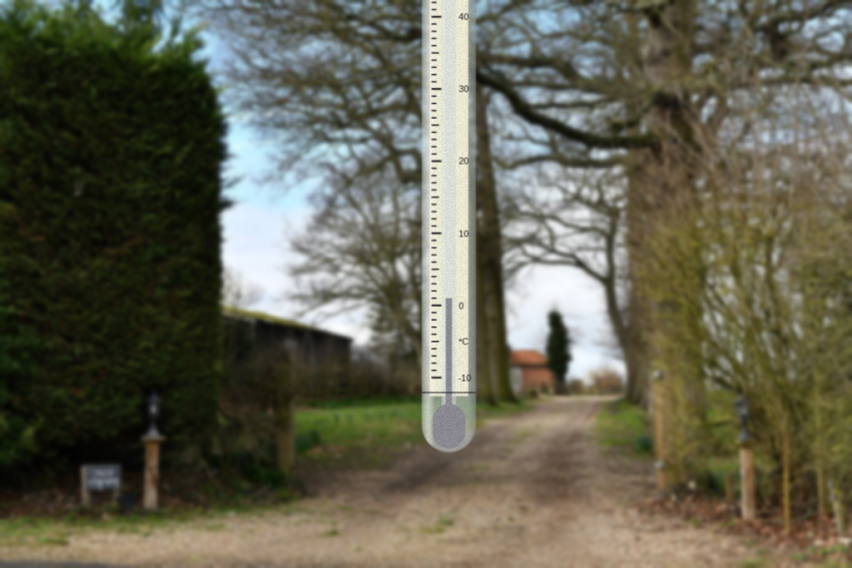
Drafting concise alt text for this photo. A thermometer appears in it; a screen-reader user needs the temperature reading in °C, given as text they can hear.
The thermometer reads 1 °C
